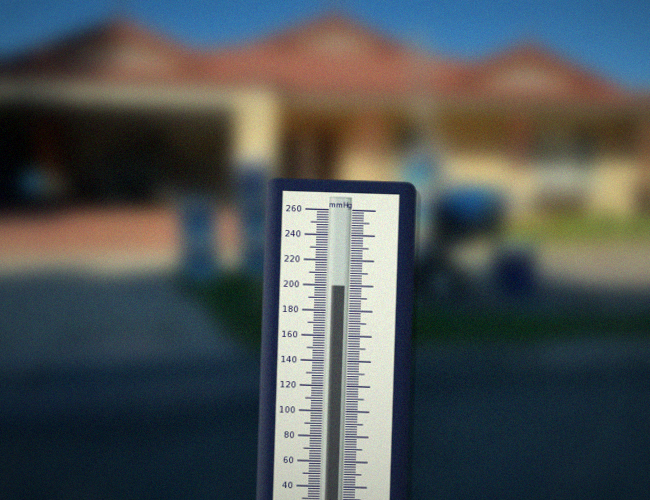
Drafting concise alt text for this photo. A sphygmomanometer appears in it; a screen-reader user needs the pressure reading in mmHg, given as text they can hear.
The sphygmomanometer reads 200 mmHg
